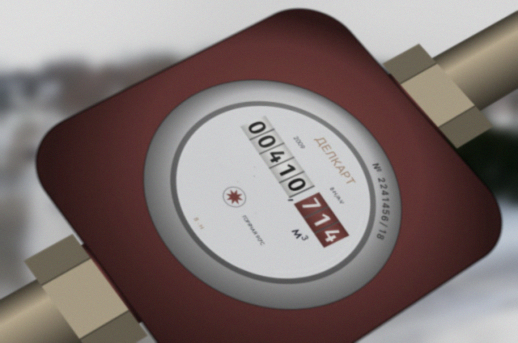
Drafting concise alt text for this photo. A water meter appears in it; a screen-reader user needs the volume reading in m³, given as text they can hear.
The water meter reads 410.714 m³
